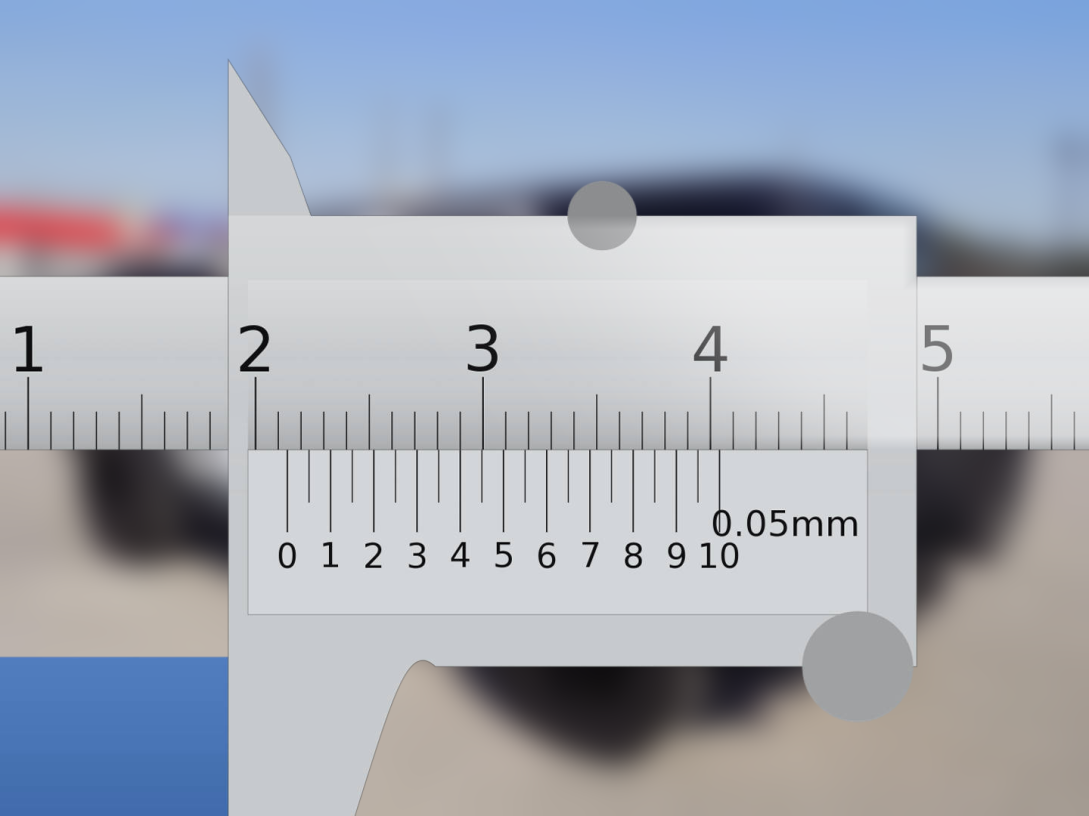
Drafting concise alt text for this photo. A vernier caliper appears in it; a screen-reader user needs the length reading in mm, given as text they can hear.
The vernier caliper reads 21.40 mm
